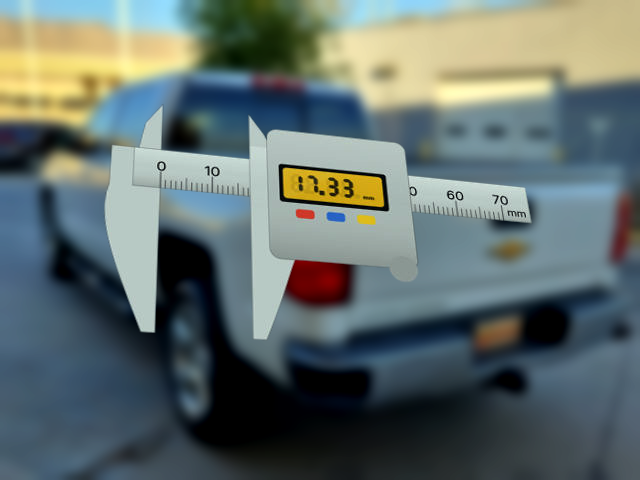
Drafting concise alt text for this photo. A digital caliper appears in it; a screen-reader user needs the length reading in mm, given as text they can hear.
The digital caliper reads 17.33 mm
